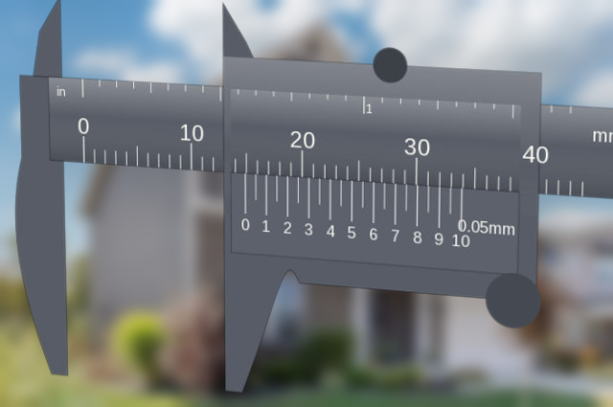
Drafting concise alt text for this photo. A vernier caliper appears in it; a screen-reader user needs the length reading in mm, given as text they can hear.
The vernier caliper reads 14.9 mm
